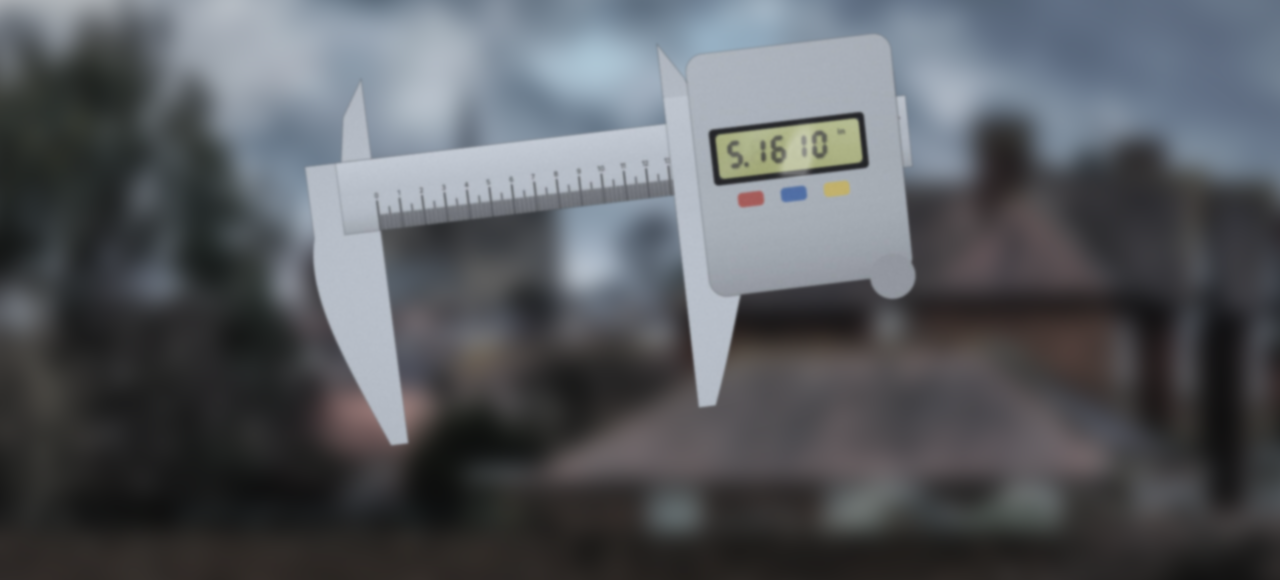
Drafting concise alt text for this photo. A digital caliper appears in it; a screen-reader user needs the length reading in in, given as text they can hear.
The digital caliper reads 5.1610 in
